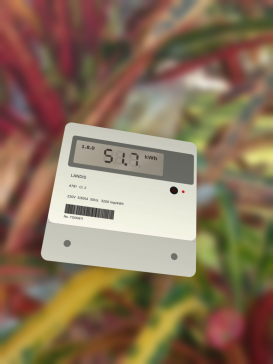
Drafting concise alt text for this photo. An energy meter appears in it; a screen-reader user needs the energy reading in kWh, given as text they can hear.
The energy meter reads 51.7 kWh
